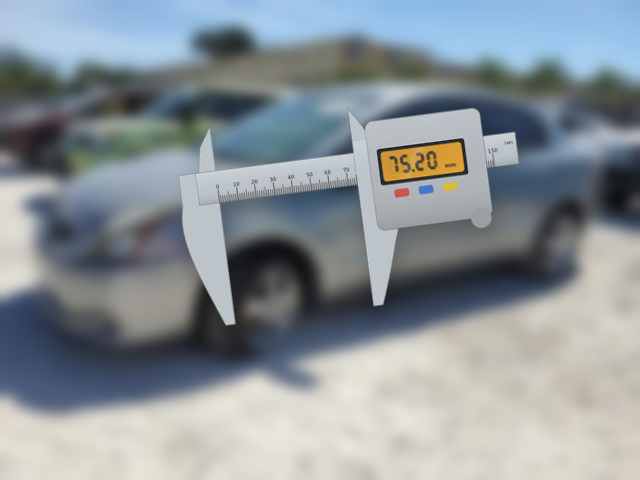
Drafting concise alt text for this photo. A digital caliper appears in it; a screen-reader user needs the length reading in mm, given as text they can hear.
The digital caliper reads 75.20 mm
